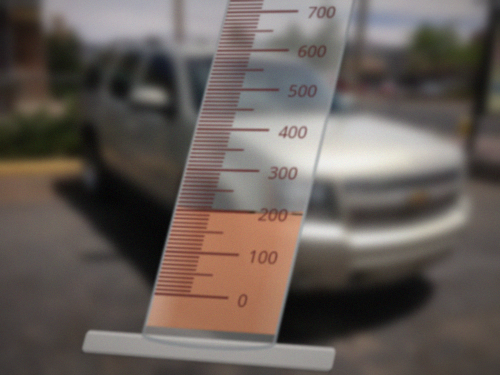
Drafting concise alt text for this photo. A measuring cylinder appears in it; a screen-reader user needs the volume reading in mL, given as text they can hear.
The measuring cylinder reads 200 mL
